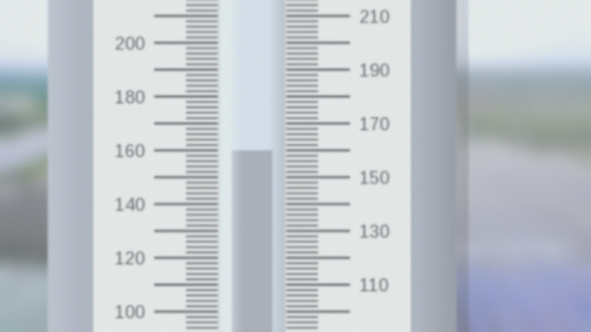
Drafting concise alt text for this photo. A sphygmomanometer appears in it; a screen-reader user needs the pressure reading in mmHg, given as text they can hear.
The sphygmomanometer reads 160 mmHg
